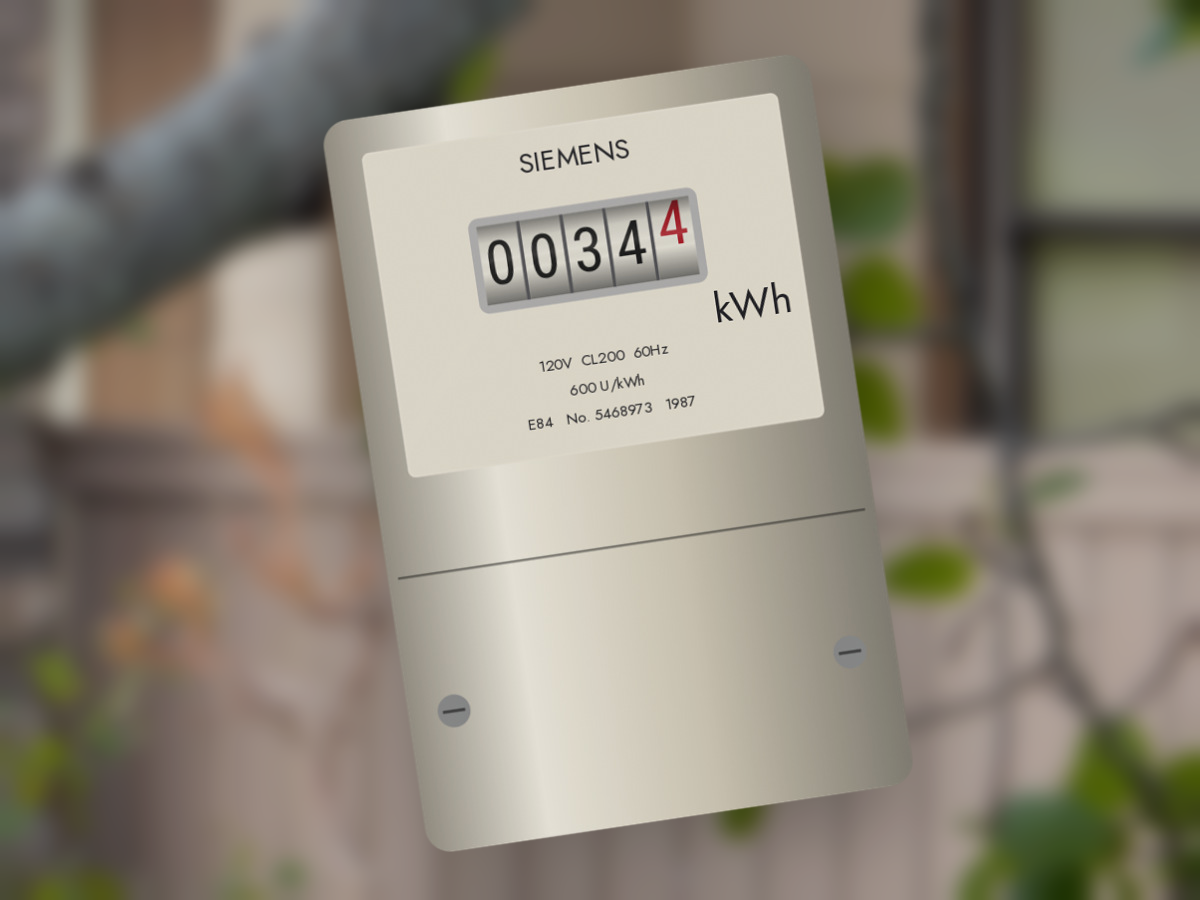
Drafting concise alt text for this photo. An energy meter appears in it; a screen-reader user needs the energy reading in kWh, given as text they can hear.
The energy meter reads 34.4 kWh
